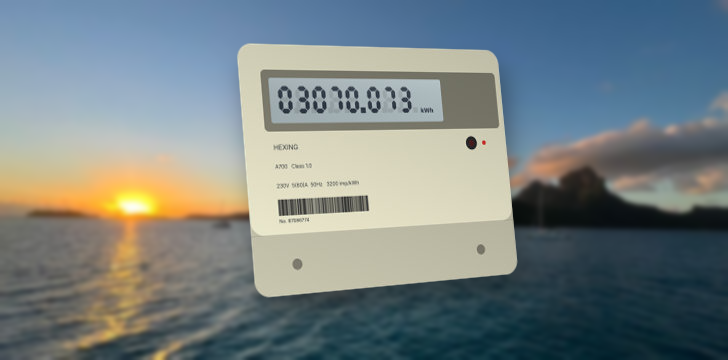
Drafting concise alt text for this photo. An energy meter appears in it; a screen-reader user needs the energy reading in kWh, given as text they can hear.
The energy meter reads 3070.073 kWh
